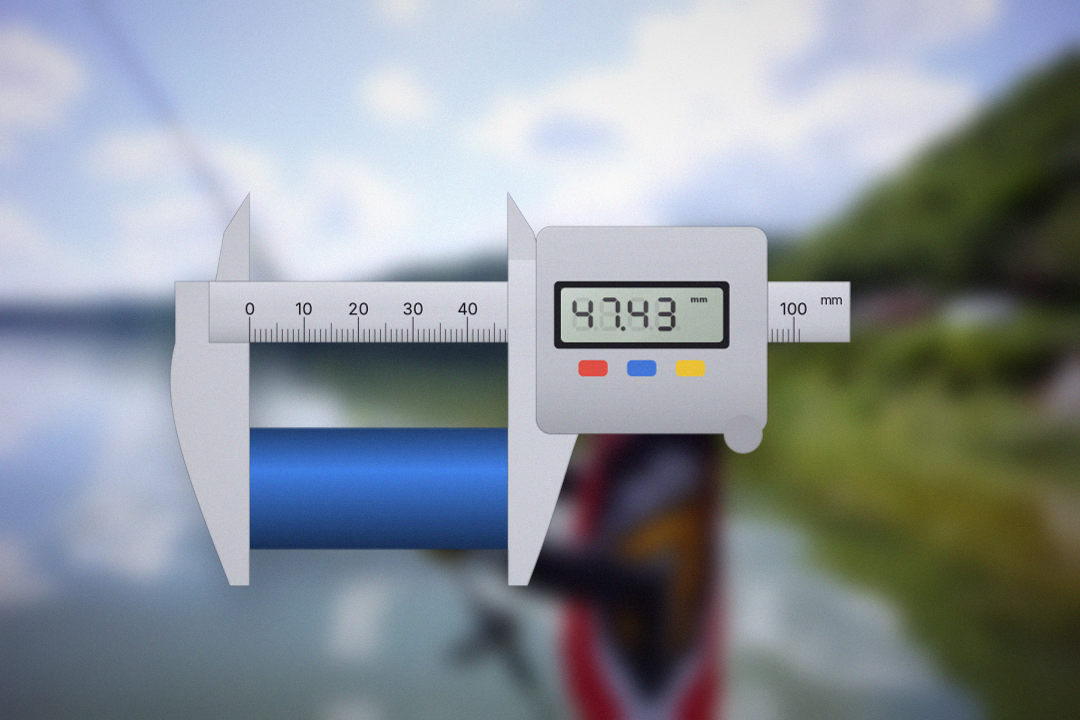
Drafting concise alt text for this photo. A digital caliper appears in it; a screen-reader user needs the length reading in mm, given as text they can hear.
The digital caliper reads 47.43 mm
